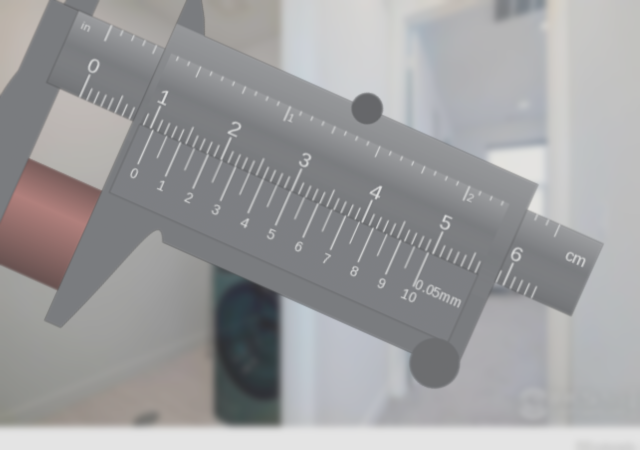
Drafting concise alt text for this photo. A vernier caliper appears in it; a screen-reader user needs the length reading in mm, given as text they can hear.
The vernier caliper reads 10.4 mm
